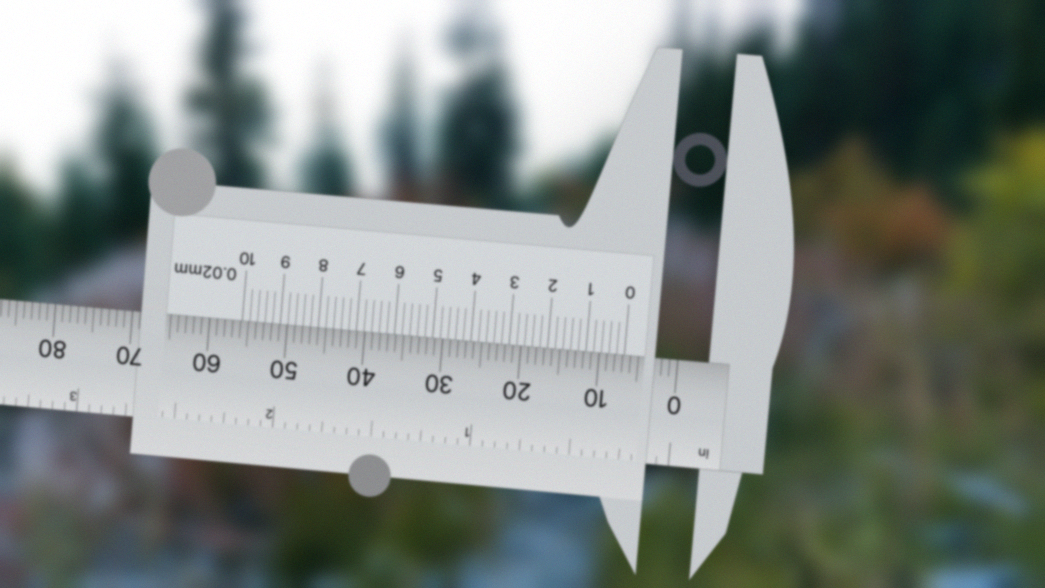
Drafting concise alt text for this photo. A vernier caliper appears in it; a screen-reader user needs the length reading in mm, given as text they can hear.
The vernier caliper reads 6.8 mm
